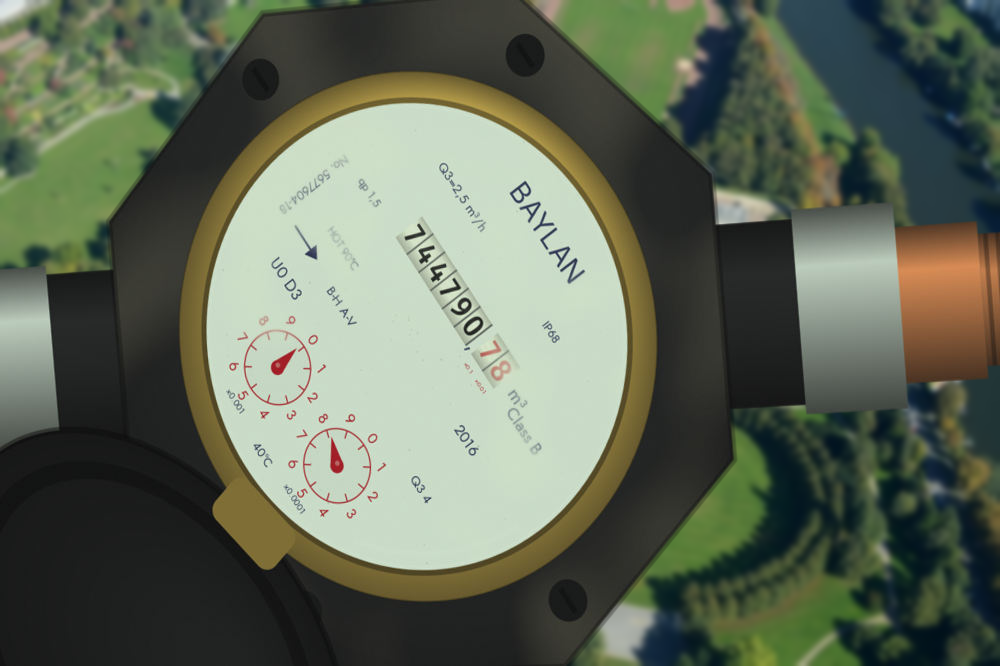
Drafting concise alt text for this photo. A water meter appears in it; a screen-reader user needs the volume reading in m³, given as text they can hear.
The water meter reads 744790.7798 m³
